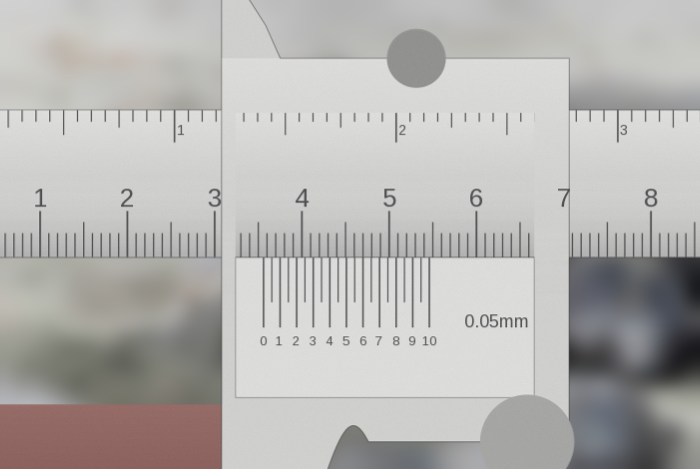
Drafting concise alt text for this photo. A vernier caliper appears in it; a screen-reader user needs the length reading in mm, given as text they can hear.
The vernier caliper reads 35.6 mm
